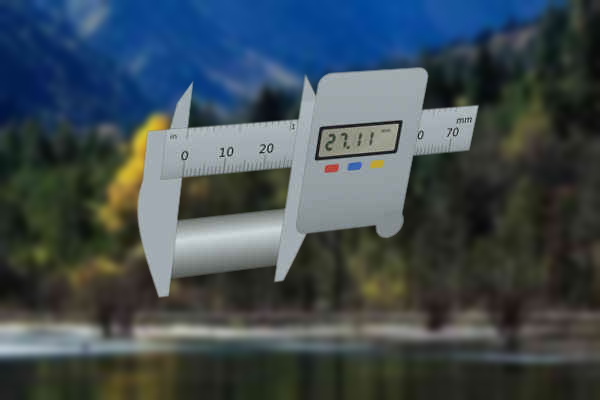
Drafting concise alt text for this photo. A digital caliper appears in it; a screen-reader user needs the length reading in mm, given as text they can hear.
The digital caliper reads 27.11 mm
